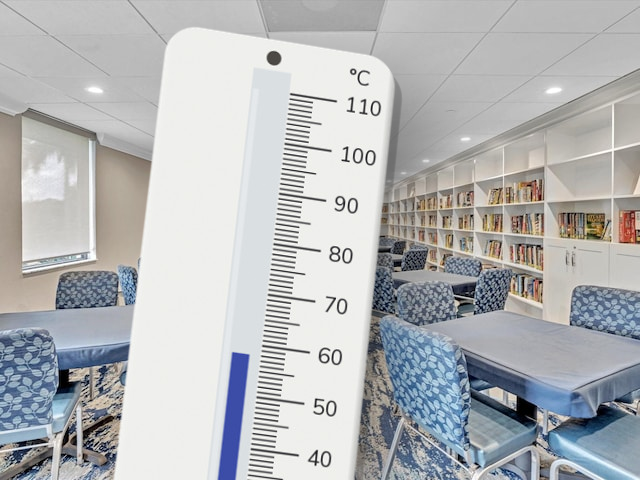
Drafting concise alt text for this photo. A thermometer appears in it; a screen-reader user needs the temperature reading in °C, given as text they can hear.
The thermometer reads 58 °C
